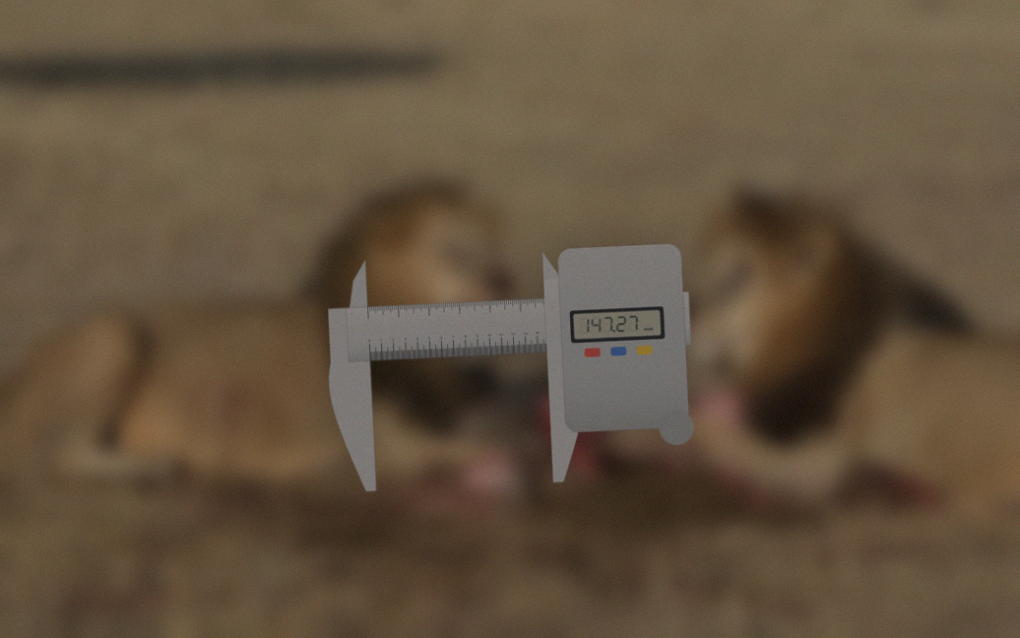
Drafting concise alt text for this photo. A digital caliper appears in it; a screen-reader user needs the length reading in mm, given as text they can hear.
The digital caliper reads 147.27 mm
